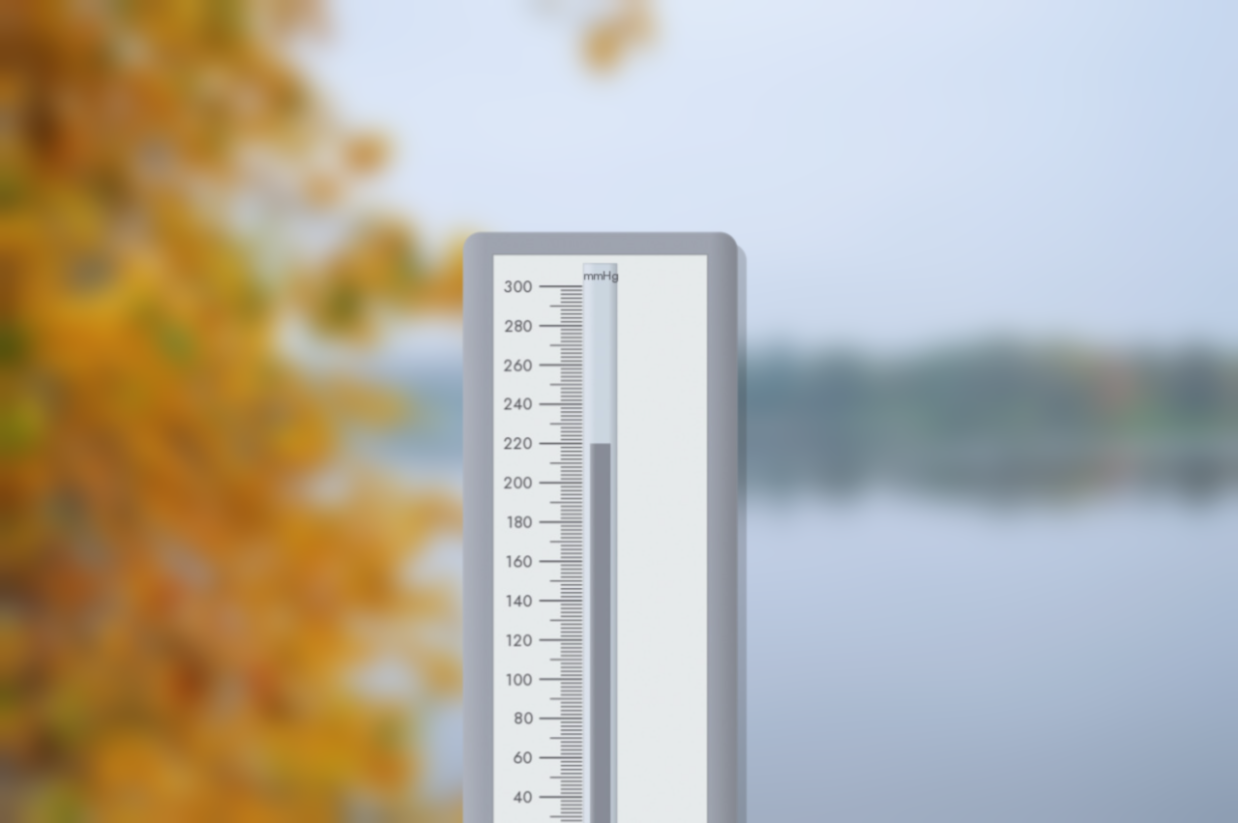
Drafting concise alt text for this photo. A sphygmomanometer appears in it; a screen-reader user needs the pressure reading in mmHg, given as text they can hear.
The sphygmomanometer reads 220 mmHg
